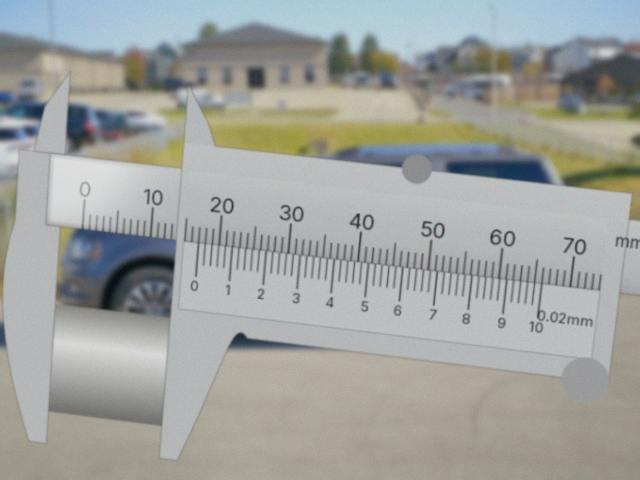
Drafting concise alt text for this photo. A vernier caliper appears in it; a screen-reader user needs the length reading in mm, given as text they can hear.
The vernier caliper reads 17.0 mm
